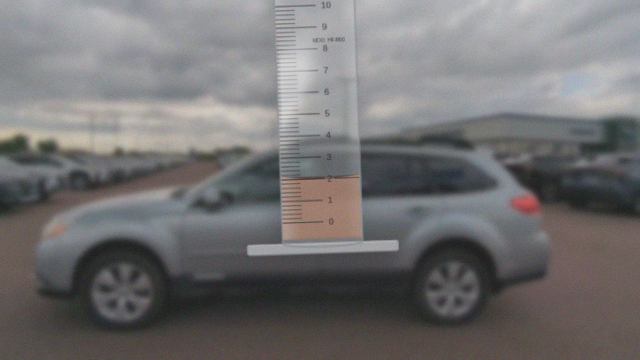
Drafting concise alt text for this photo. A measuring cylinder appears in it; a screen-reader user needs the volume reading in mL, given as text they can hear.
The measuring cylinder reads 2 mL
